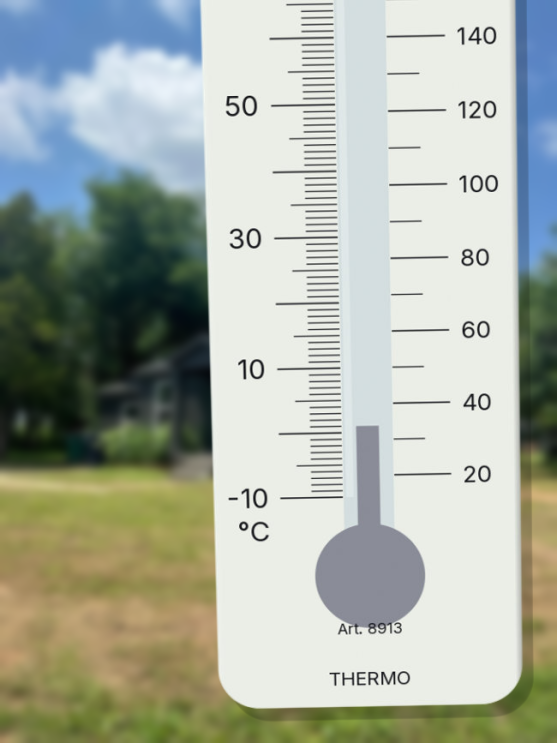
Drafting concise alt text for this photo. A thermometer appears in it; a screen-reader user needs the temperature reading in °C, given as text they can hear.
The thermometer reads 1 °C
